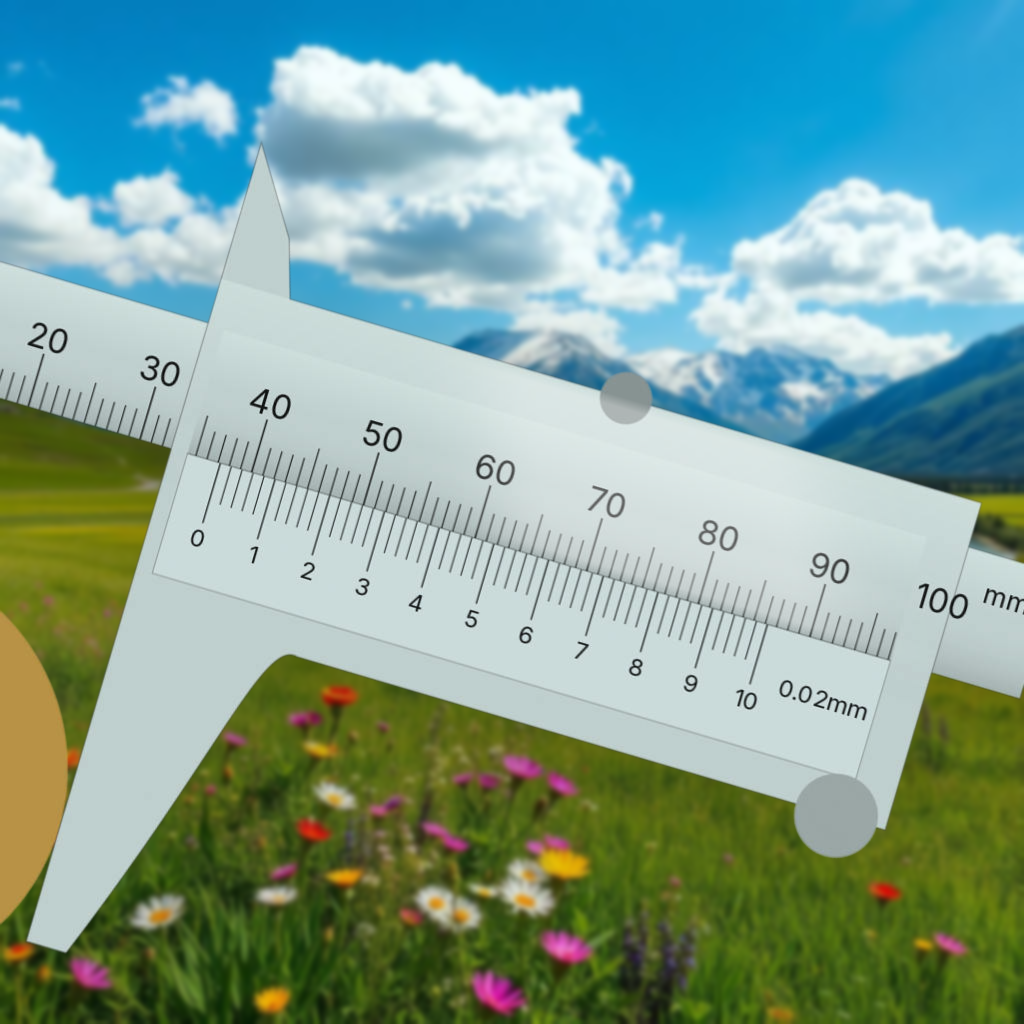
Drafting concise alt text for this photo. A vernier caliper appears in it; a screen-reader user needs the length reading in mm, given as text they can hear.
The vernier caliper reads 37.2 mm
